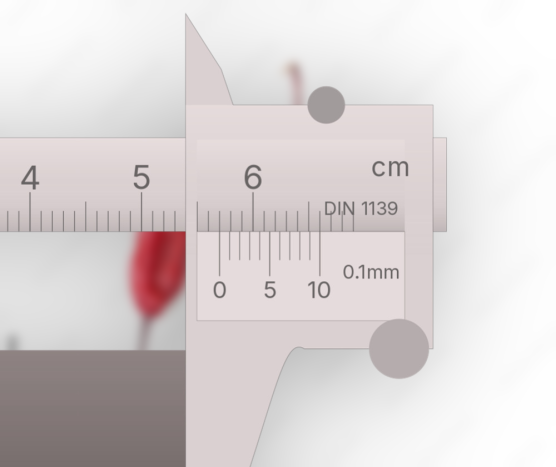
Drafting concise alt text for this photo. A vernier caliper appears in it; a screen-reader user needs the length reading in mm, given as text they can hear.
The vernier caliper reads 57.0 mm
